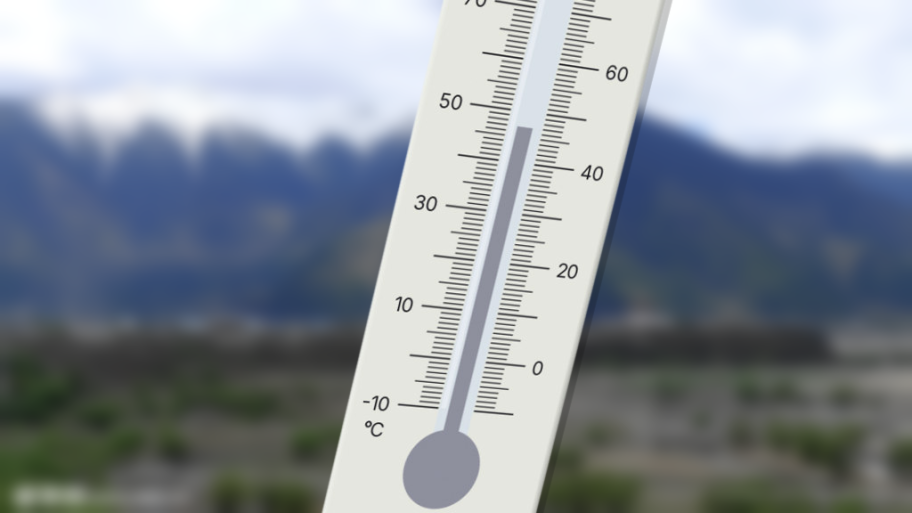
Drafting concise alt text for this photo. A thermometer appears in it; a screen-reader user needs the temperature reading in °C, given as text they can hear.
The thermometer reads 47 °C
